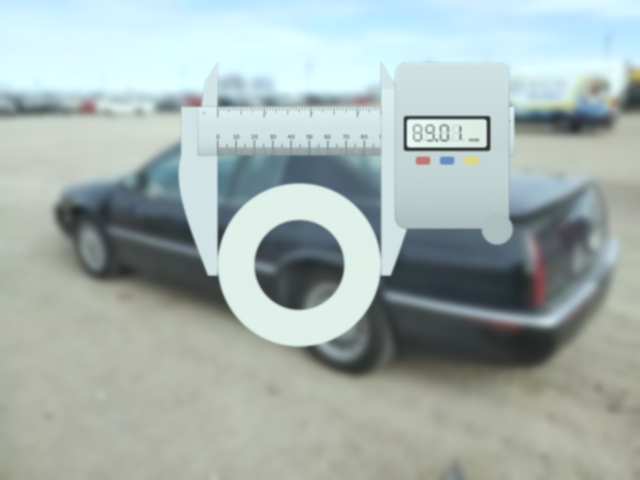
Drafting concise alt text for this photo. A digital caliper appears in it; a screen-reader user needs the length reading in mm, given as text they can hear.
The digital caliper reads 89.01 mm
